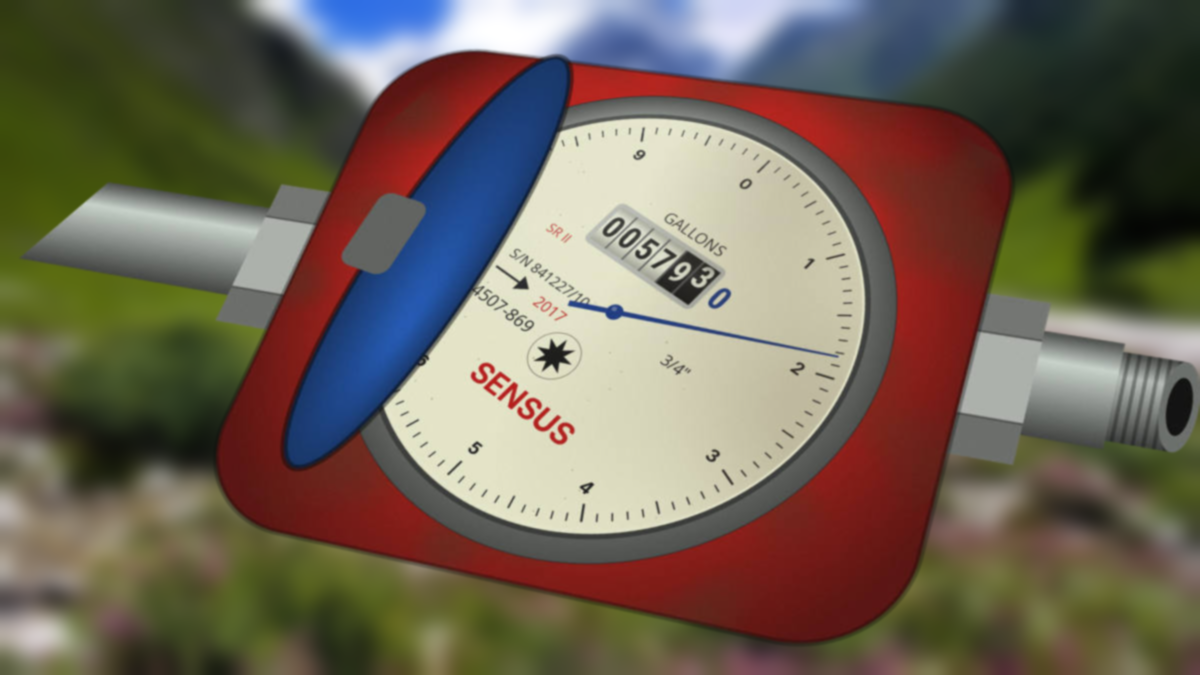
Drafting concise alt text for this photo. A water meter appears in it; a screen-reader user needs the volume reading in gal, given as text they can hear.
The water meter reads 57931.8 gal
